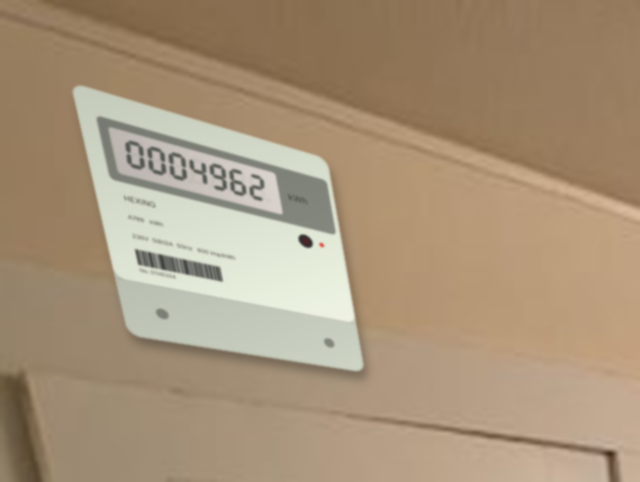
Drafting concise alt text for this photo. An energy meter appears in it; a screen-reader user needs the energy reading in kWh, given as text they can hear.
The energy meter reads 4962 kWh
